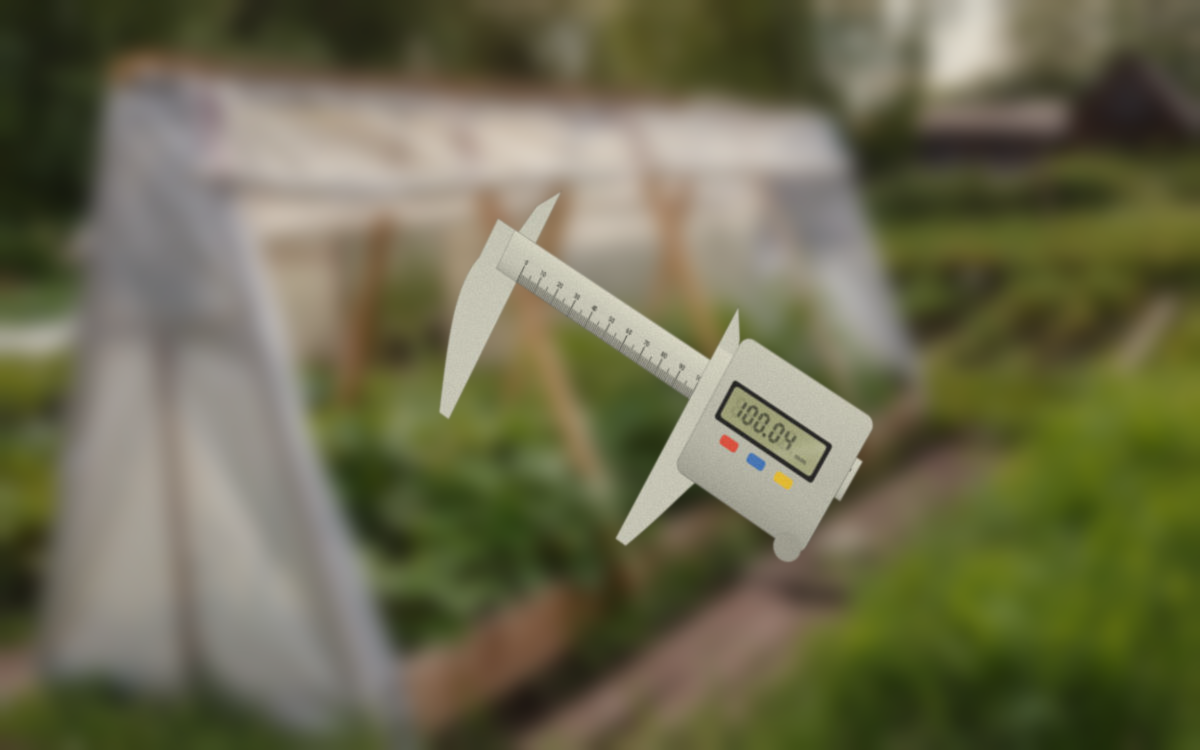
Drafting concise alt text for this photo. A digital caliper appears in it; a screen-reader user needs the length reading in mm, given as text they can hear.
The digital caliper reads 100.04 mm
